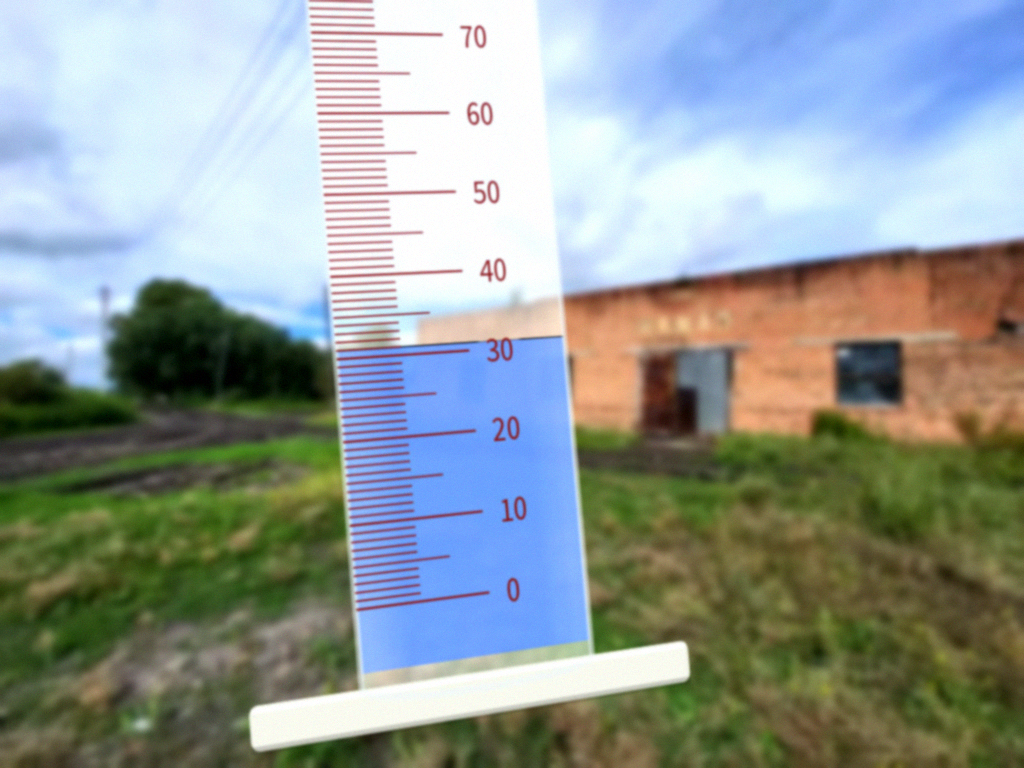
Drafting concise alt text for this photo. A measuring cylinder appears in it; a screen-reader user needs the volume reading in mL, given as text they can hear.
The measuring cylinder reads 31 mL
